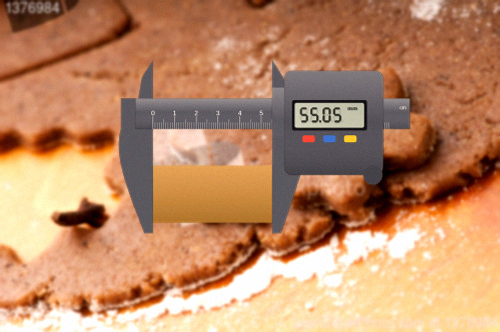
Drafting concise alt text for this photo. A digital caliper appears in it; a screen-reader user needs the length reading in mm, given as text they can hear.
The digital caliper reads 55.05 mm
